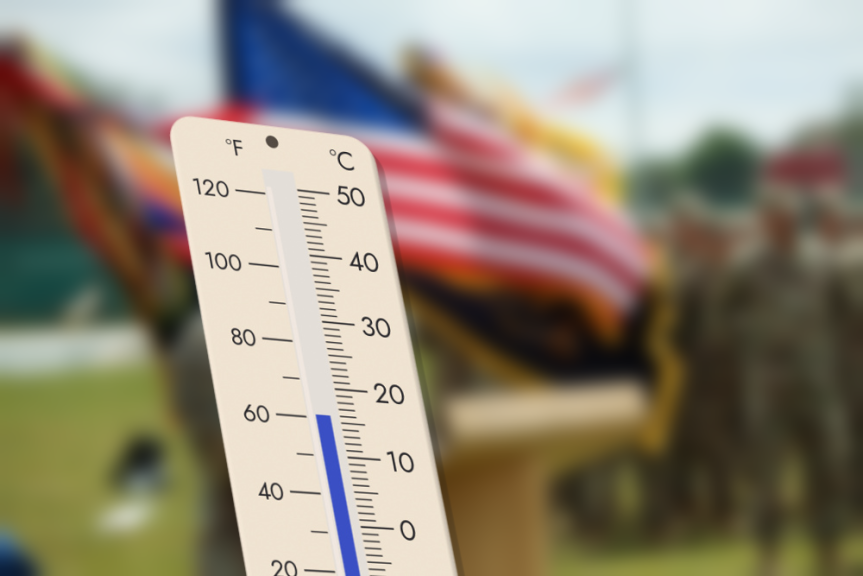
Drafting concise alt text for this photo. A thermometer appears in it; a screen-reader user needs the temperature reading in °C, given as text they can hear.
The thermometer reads 16 °C
